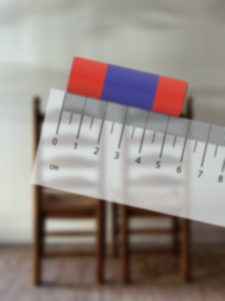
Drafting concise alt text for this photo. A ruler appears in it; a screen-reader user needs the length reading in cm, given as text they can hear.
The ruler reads 5.5 cm
